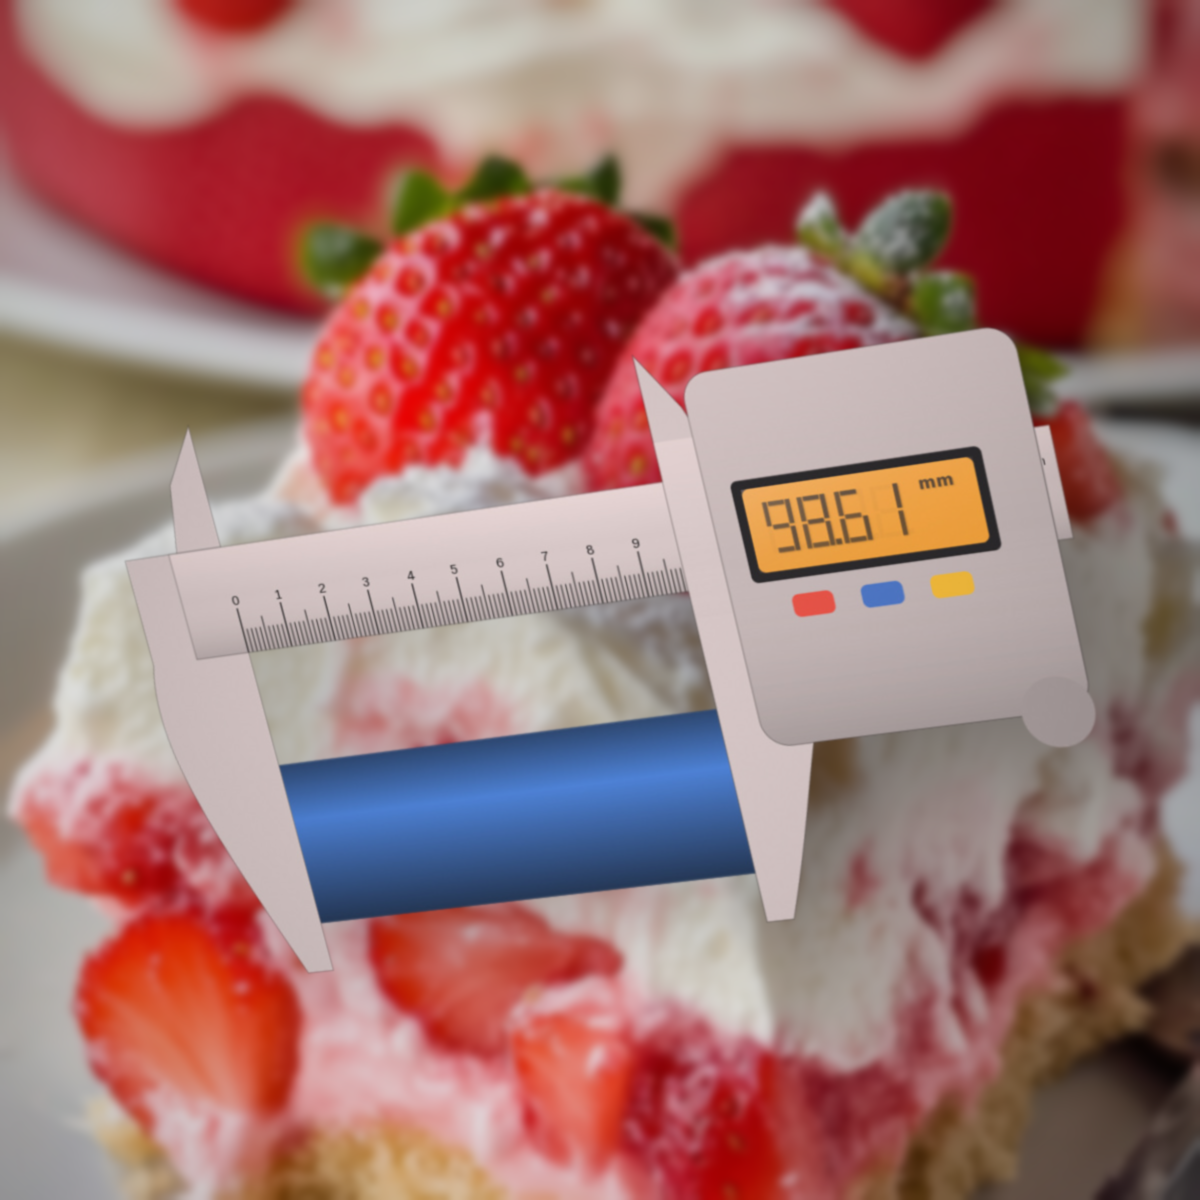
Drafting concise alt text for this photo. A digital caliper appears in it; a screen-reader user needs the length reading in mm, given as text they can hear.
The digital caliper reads 98.61 mm
